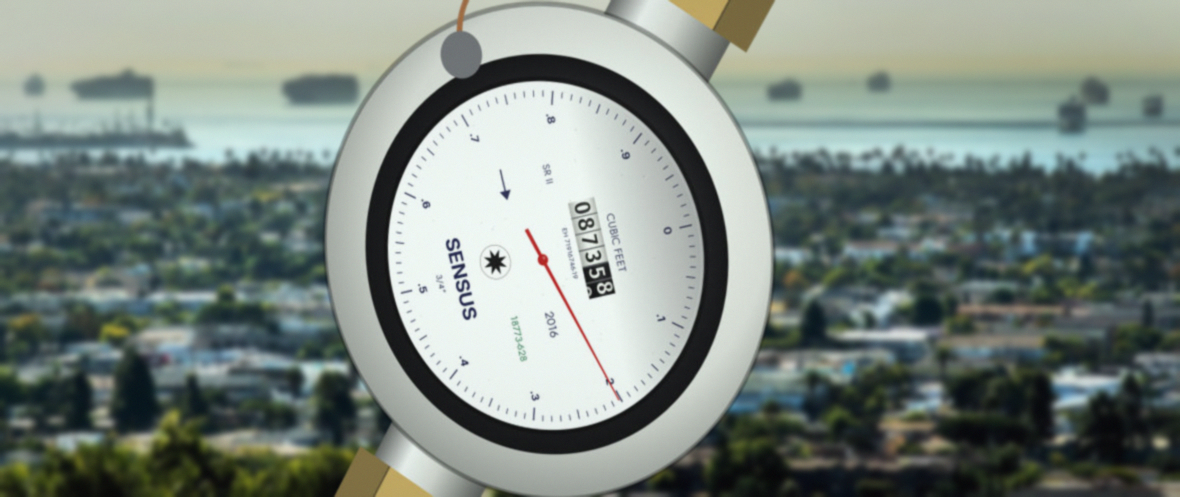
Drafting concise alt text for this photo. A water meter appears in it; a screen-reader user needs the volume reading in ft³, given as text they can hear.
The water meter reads 87358.20 ft³
